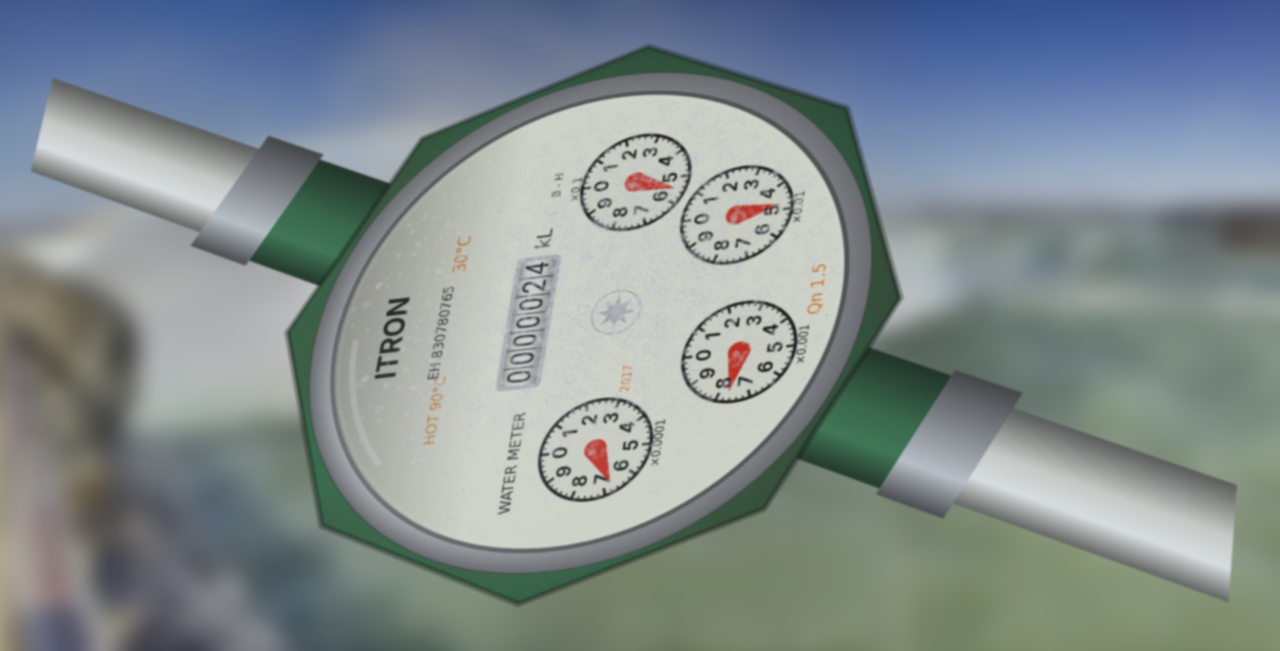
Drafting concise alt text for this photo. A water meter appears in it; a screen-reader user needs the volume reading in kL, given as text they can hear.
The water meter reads 24.5476 kL
